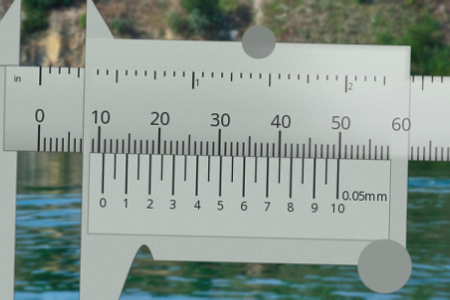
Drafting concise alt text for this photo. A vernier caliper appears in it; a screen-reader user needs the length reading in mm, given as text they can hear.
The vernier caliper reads 10.8 mm
